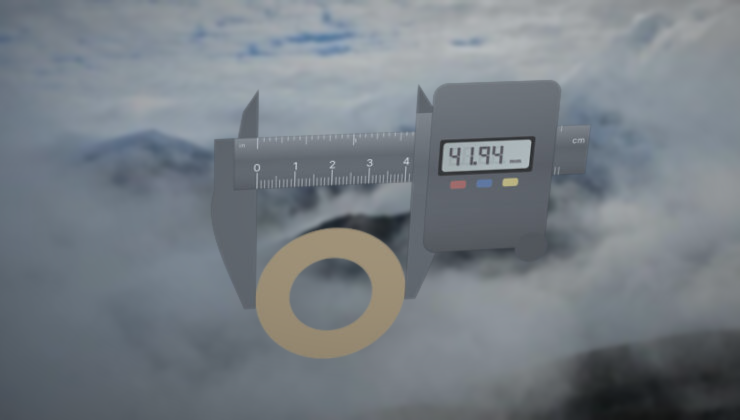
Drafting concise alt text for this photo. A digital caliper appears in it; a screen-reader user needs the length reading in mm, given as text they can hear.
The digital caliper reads 41.94 mm
